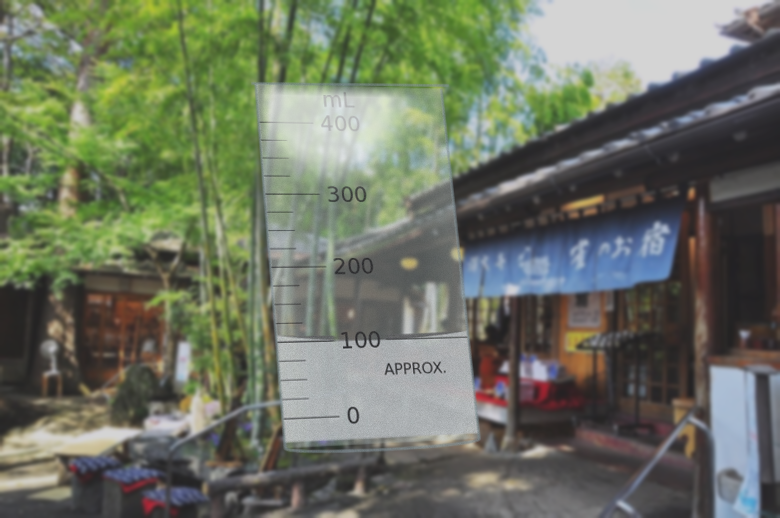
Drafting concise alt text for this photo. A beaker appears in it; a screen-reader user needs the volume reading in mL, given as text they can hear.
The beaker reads 100 mL
